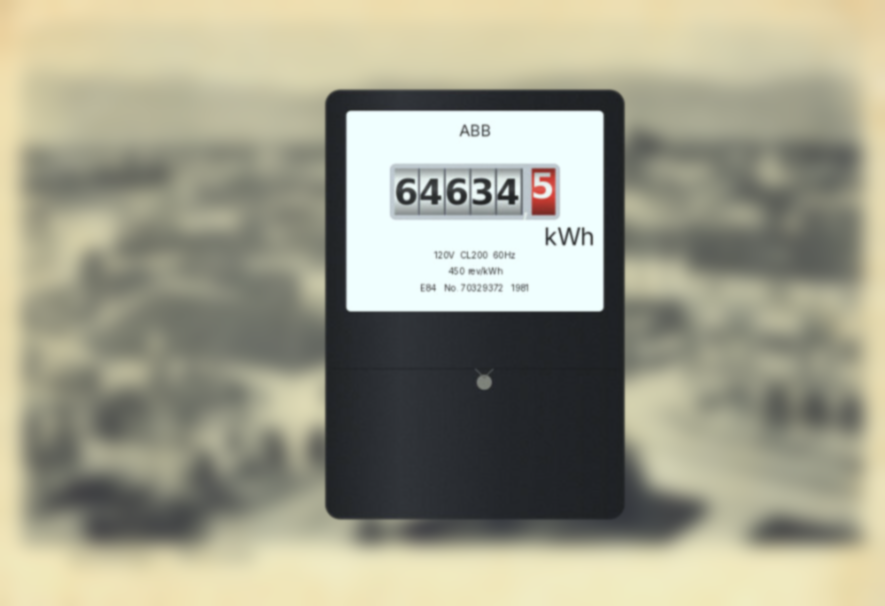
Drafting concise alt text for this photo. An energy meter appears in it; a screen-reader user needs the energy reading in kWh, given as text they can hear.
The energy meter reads 64634.5 kWh
